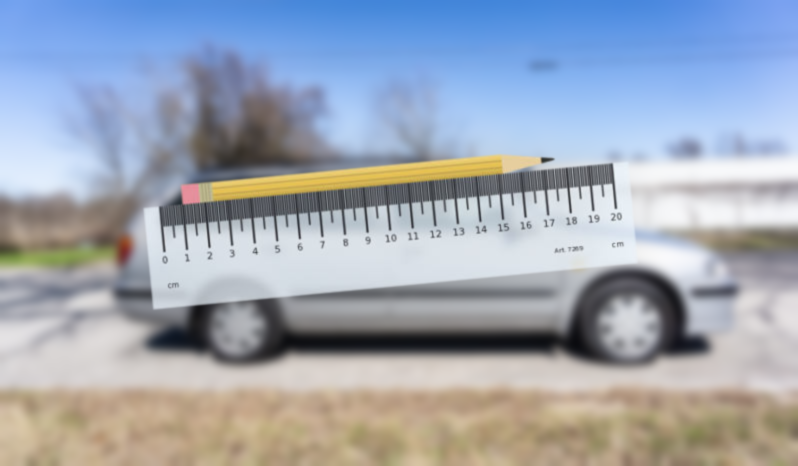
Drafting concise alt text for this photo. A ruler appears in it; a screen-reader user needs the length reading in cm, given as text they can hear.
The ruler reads 16.5 cm
